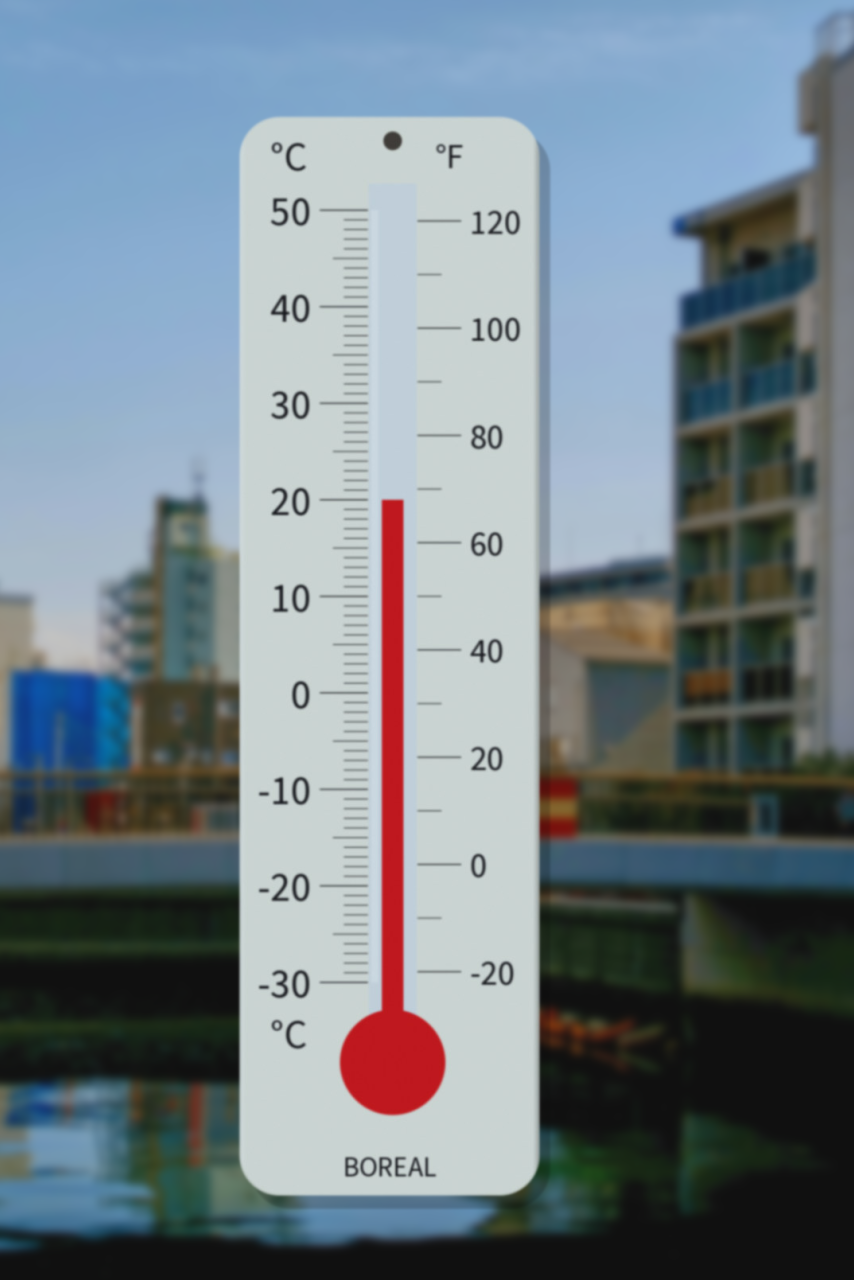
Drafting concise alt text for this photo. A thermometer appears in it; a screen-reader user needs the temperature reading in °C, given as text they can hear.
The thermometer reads 20 °C
